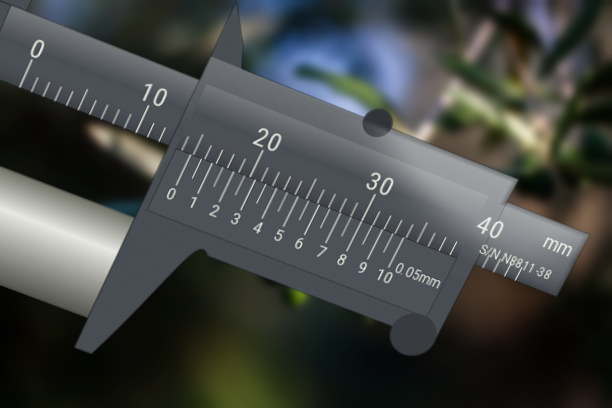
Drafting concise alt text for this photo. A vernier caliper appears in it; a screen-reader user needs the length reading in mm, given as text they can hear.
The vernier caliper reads 14.8 mm
